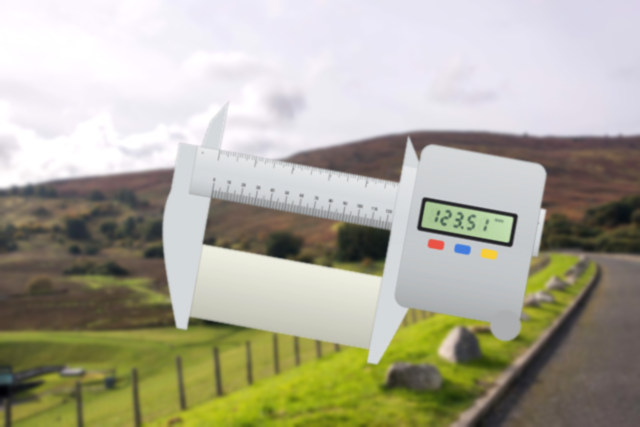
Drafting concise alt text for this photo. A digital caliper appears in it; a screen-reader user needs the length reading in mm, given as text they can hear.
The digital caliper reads 123.51 mm
